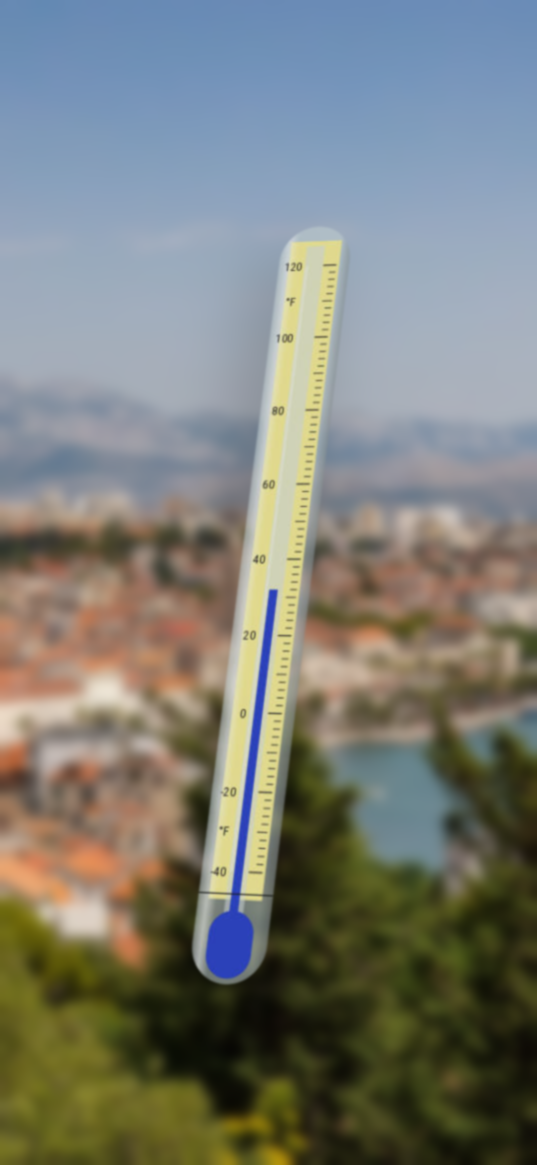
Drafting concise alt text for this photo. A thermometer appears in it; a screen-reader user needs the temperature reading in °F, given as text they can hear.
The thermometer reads 32 °F
